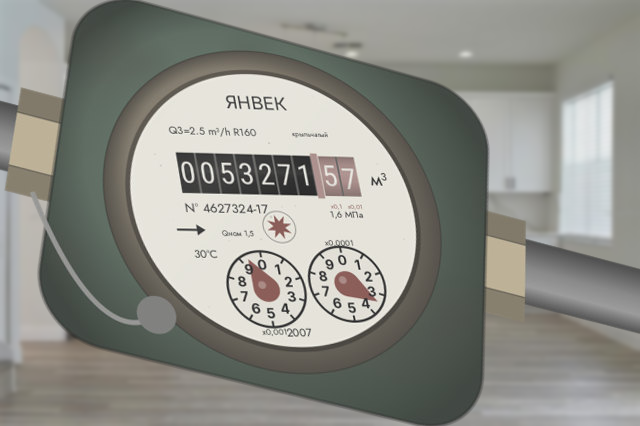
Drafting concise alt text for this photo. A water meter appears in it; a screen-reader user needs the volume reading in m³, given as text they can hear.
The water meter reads 53271.5693 m³
